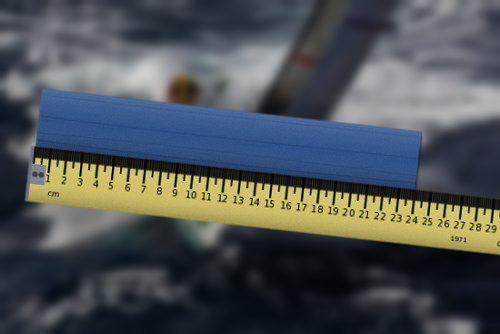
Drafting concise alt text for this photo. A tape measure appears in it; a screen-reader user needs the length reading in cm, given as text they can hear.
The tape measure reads 24 cm
